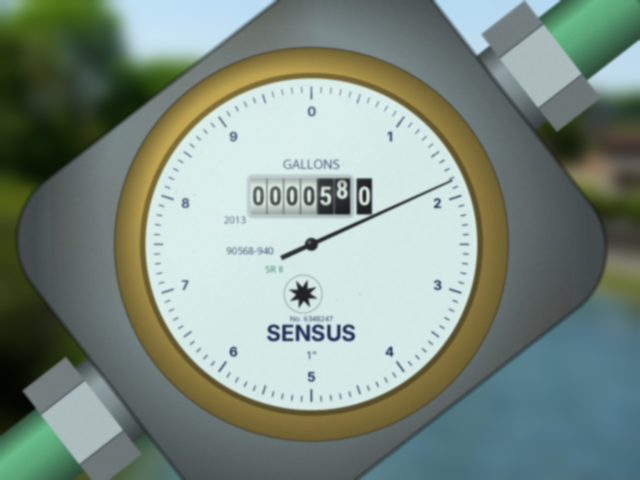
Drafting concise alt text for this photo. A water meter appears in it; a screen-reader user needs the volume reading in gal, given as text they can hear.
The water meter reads 581.8 gal
